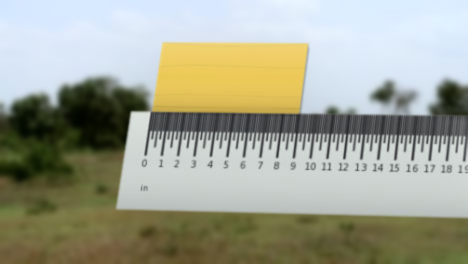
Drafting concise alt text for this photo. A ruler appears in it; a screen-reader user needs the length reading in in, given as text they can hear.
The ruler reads 9 in
